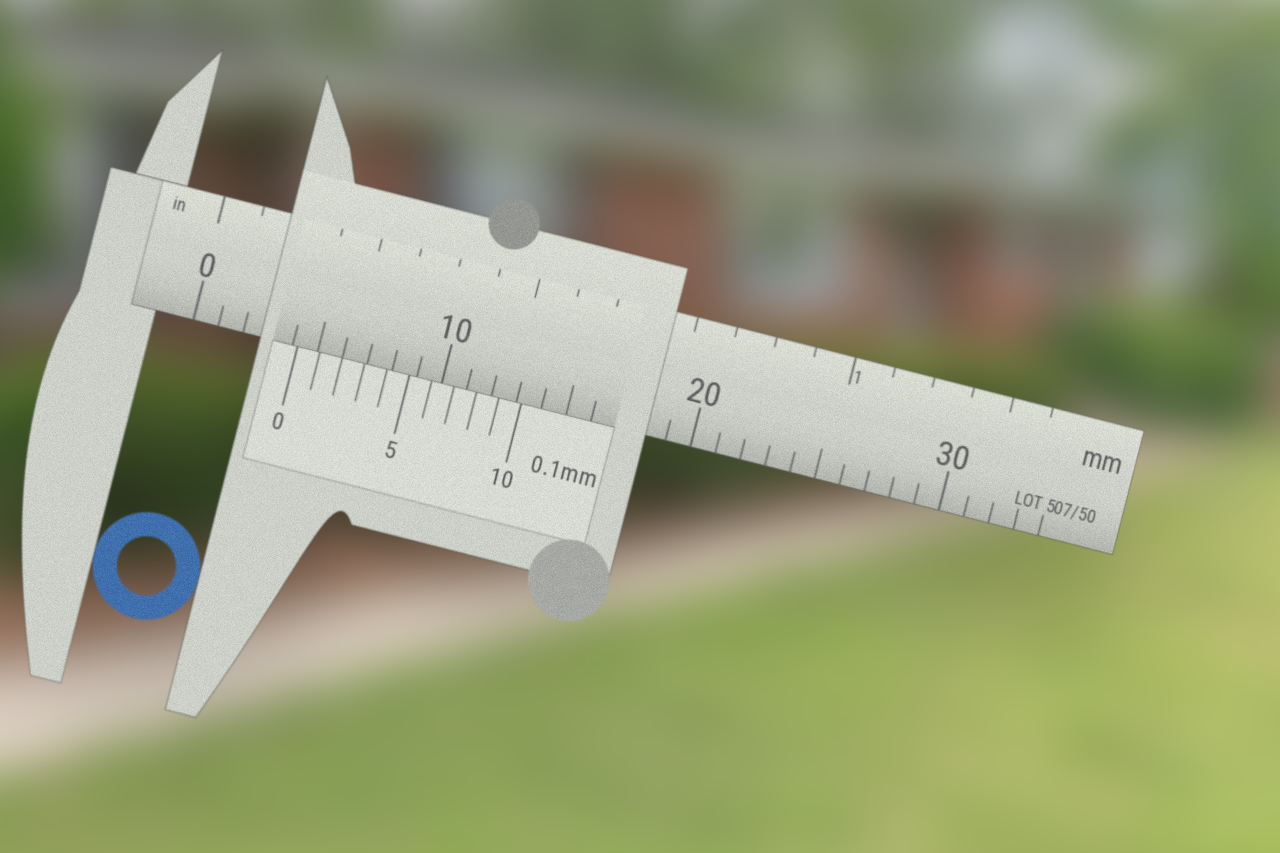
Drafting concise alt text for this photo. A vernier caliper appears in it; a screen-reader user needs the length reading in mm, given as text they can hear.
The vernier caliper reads 4.2 mm
